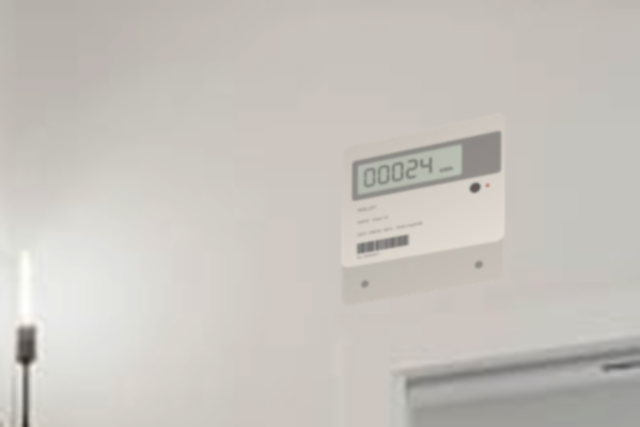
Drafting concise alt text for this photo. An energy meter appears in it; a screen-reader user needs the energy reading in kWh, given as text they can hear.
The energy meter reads 24 kWh
